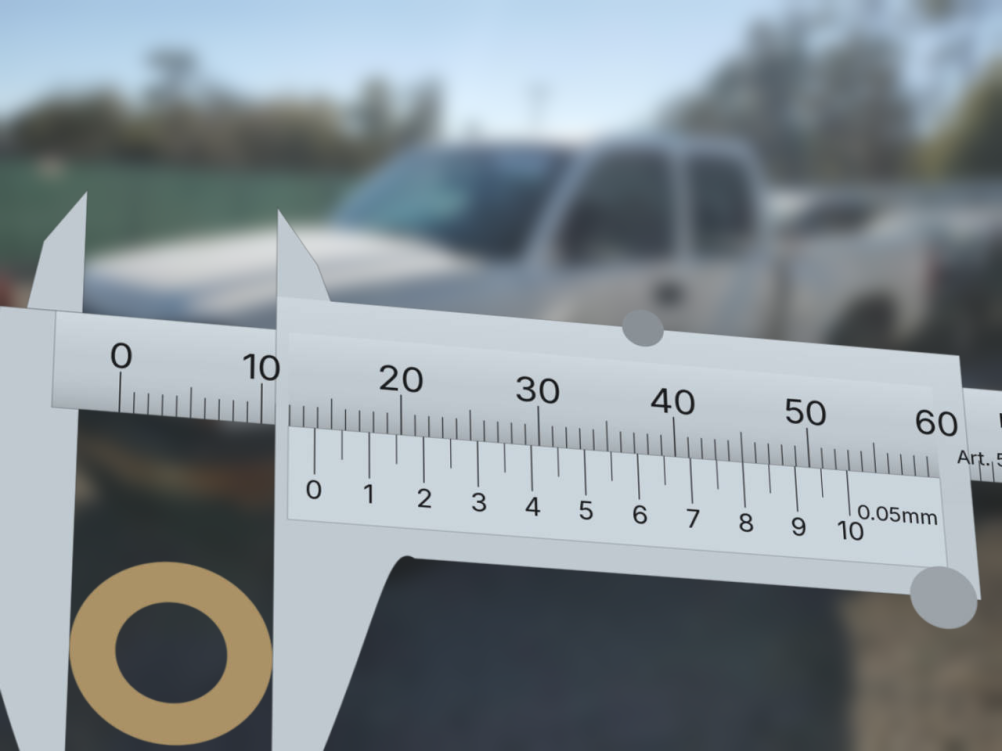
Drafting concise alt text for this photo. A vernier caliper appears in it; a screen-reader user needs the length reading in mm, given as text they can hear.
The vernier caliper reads 13.8 mm
